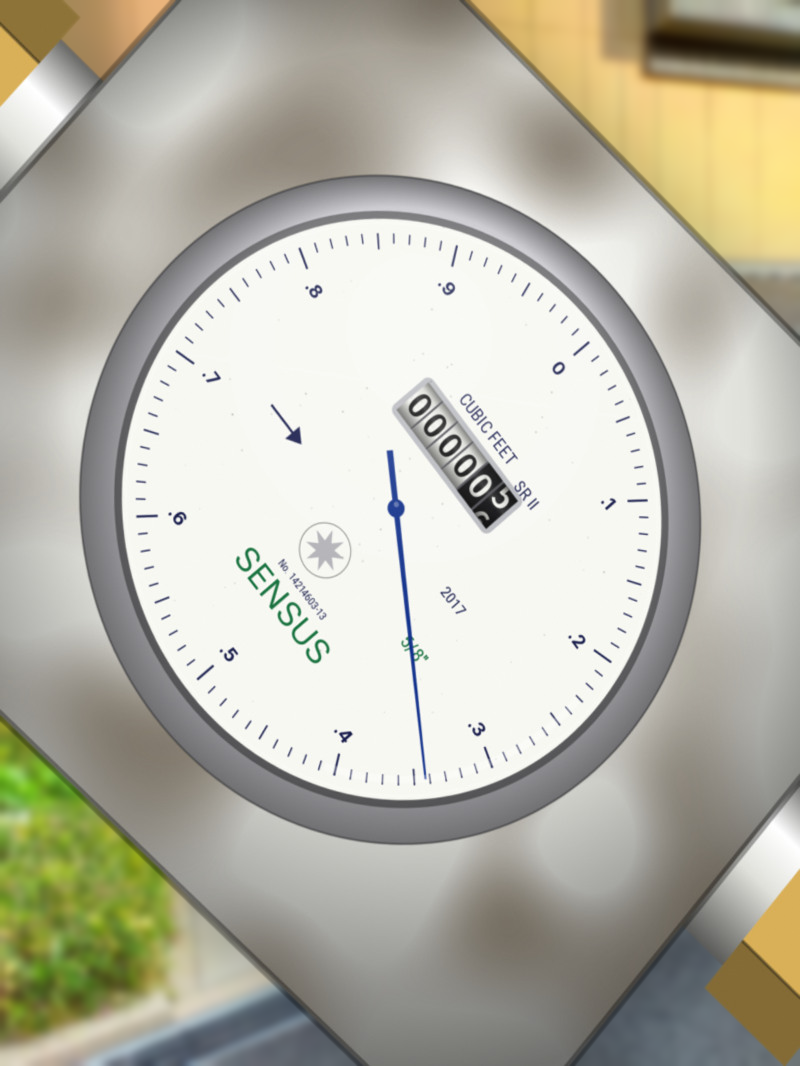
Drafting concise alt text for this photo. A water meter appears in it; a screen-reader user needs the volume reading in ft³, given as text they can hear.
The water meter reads 5.34 ft³
